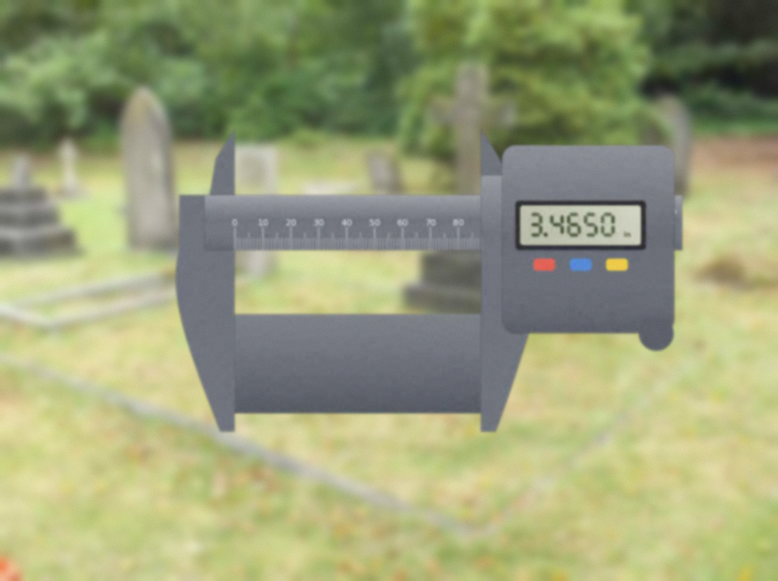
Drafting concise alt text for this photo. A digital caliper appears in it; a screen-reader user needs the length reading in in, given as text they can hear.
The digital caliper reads 3.4650 in
